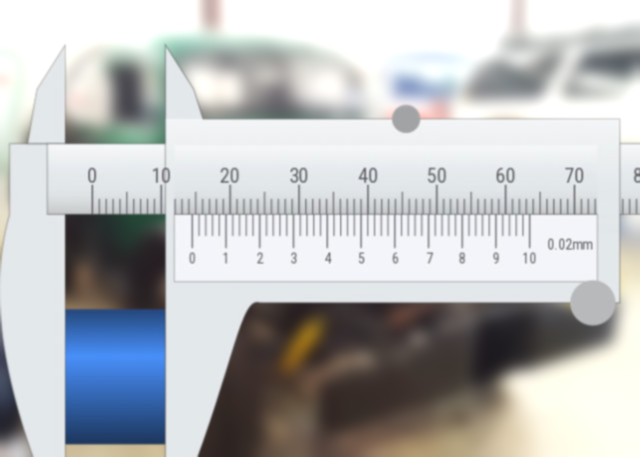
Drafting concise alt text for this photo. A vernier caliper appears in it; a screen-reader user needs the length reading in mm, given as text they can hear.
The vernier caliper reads 14.5 mm
